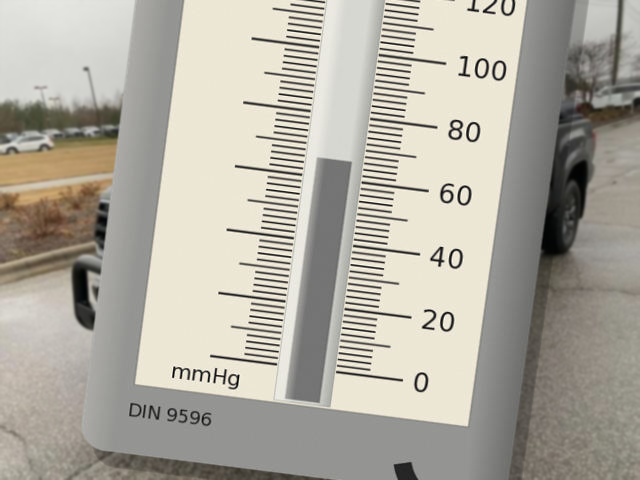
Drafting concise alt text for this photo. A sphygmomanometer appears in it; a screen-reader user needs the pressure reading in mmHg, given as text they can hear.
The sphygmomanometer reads 66 mmHg
